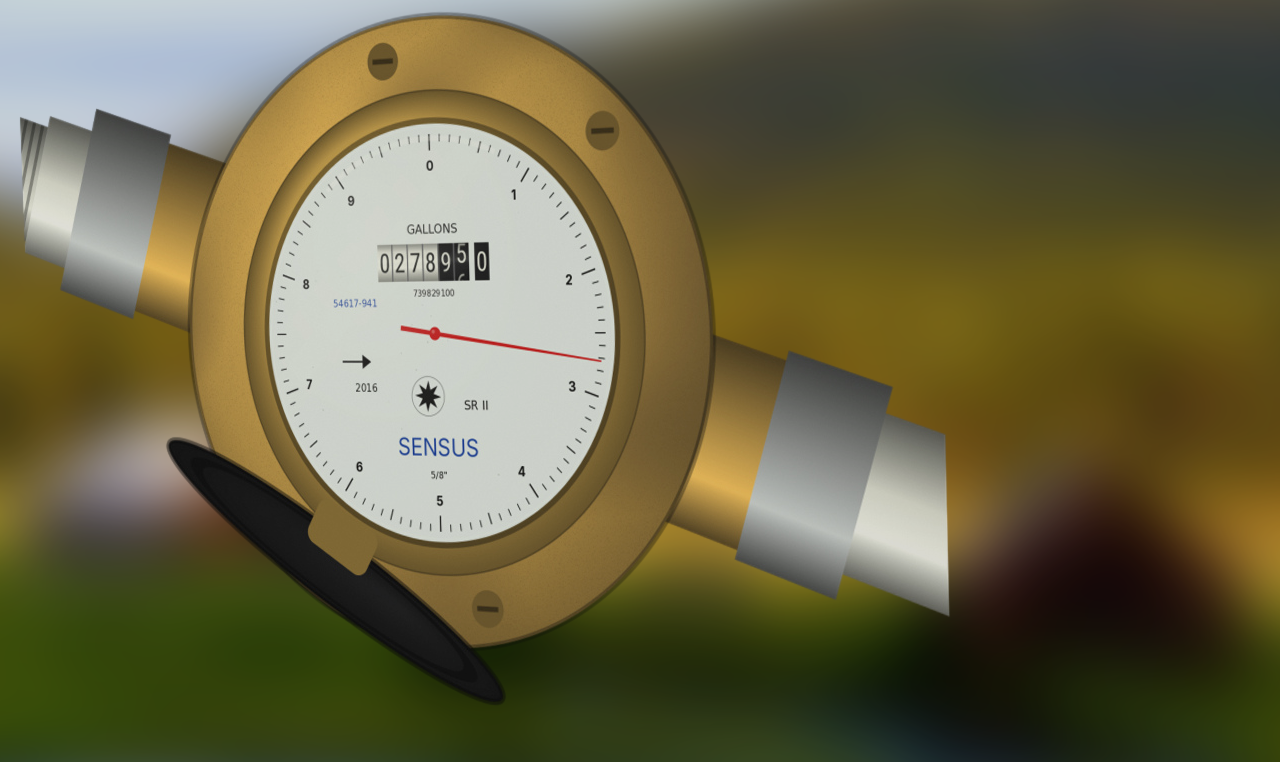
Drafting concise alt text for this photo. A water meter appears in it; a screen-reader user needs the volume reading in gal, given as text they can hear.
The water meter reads 278952.7 gal
